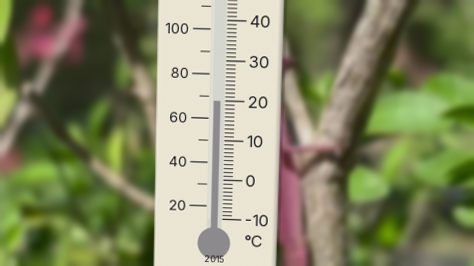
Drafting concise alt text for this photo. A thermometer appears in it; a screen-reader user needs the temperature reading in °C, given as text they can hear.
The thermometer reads 20 °C
